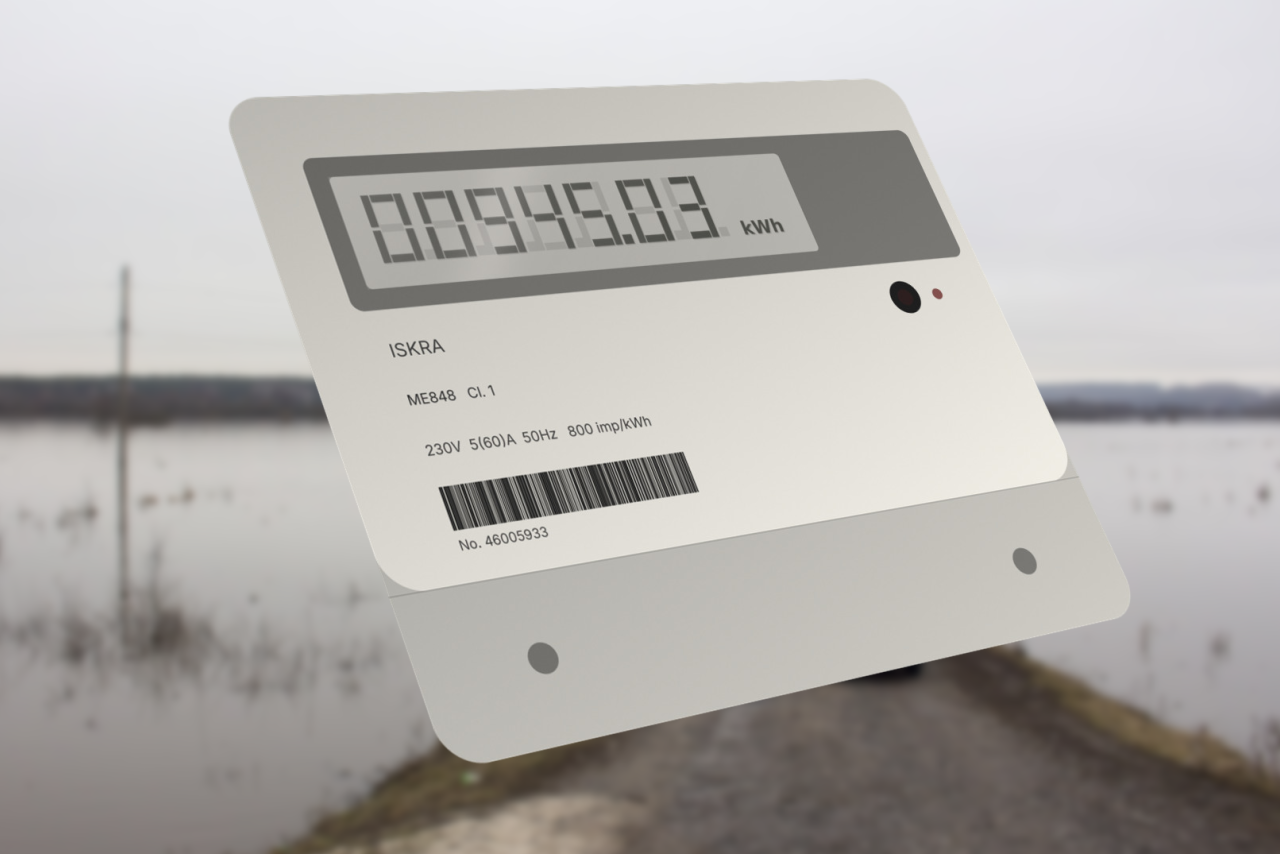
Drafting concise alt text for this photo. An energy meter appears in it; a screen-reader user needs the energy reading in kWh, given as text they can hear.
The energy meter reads 945.03 kWh
